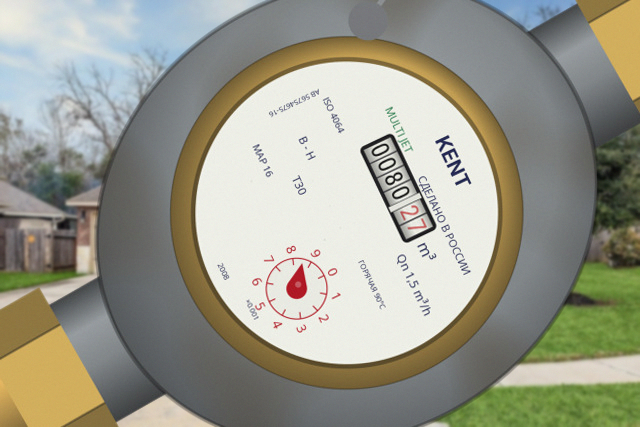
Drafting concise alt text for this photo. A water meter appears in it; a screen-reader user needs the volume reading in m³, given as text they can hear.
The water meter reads 80.278 m³
